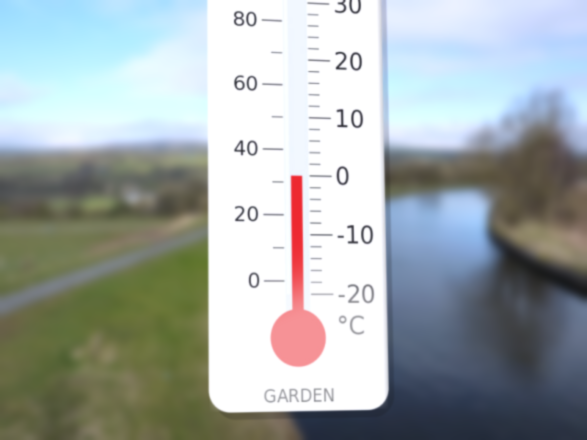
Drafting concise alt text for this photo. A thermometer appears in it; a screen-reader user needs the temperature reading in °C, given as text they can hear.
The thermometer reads 0 °C
